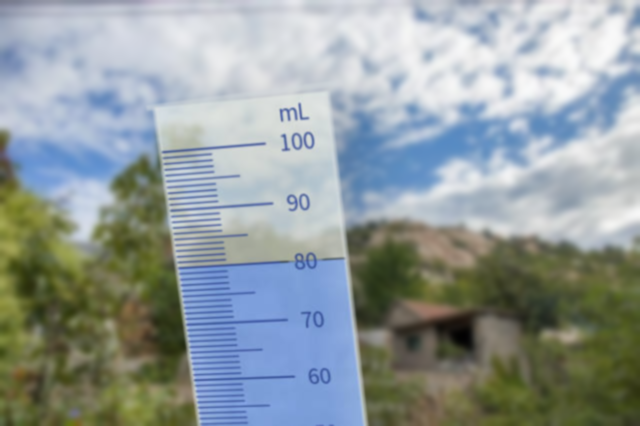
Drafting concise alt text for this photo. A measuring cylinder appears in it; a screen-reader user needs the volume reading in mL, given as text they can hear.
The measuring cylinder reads 80 mL
